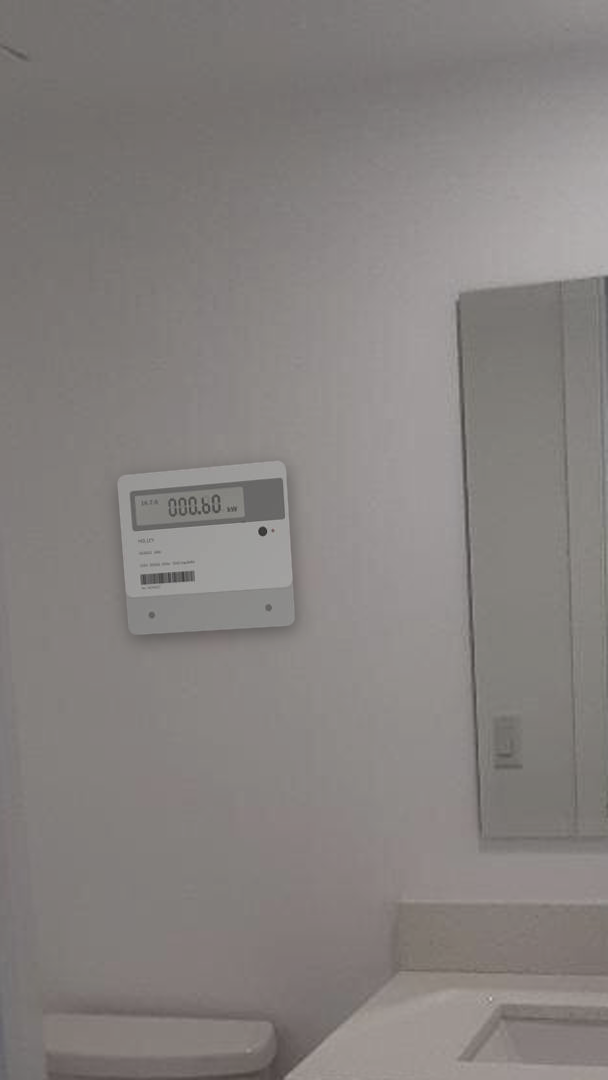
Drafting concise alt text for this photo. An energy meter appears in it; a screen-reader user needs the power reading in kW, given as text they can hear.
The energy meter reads 0.60 kW
